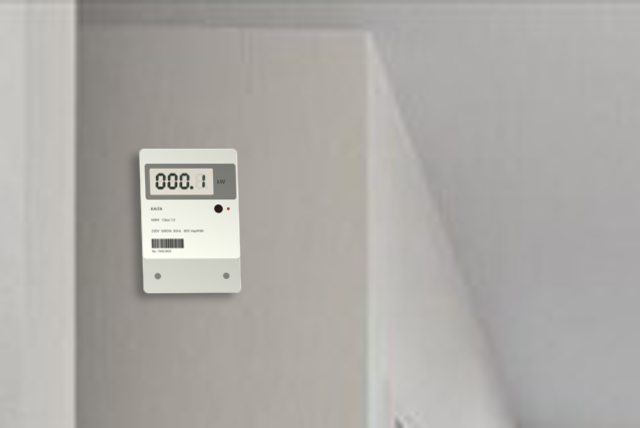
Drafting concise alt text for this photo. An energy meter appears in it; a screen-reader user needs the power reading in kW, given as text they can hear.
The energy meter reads 0.1 kW
